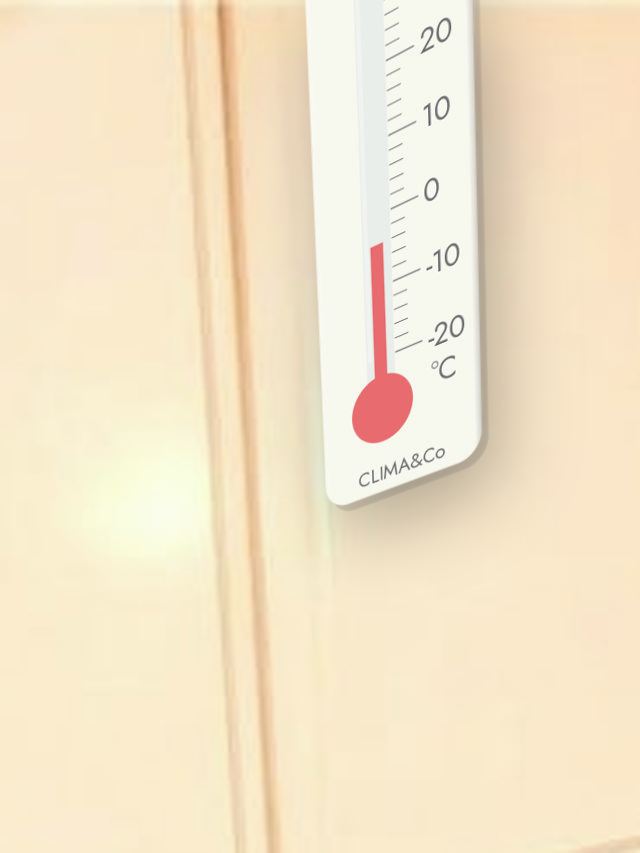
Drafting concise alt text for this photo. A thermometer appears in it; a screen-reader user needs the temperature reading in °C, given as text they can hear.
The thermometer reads -4 °C
